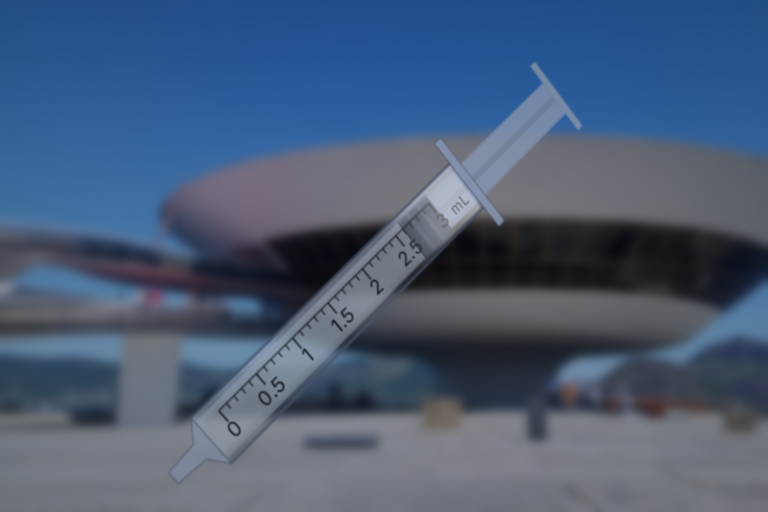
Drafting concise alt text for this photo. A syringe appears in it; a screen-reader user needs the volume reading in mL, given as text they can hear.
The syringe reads 2.6 mL
